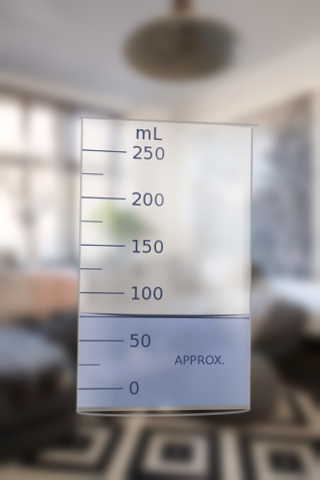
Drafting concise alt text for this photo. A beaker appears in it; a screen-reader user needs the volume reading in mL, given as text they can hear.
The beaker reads 75 mL
